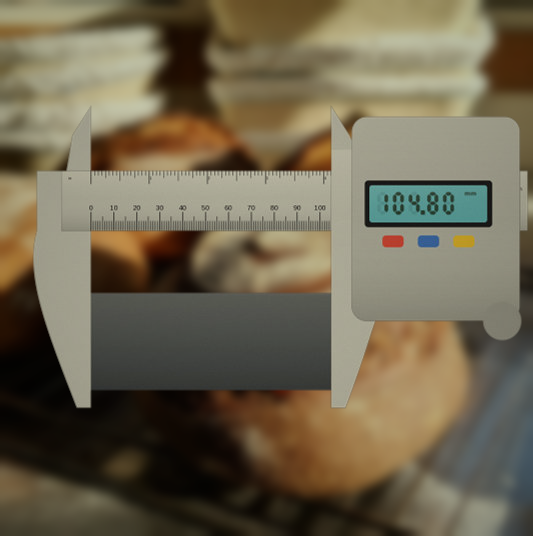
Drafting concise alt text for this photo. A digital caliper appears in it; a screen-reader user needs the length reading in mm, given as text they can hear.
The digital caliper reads 104.80 mm
